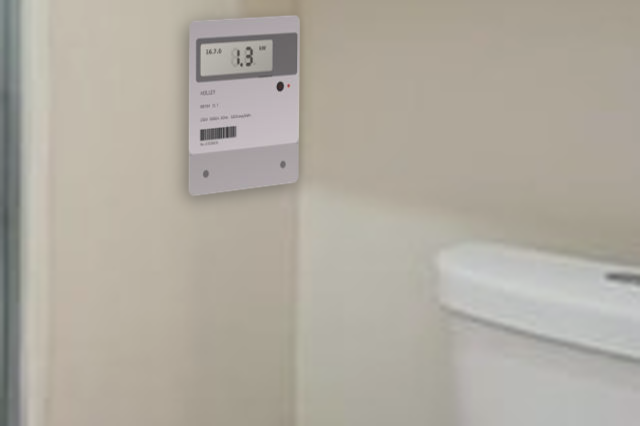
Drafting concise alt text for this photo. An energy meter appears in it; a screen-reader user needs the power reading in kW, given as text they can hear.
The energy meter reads 1.3 kW
